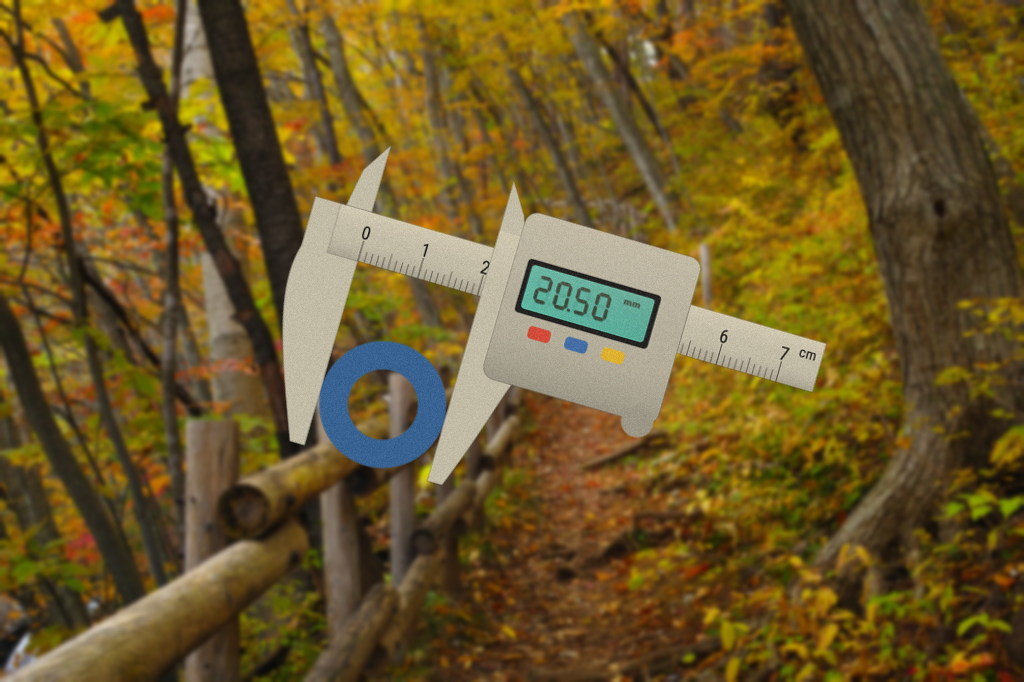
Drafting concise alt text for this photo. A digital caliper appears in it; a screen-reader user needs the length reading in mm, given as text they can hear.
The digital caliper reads 20.50 mm
